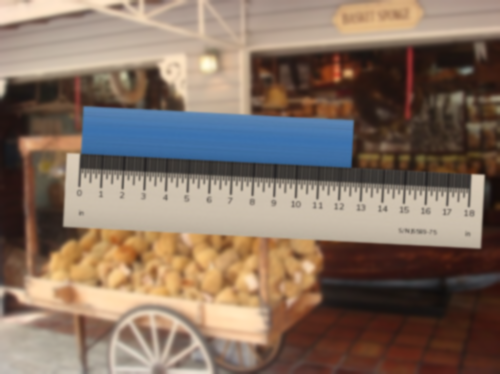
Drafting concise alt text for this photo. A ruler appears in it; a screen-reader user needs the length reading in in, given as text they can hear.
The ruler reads 12.5 in
